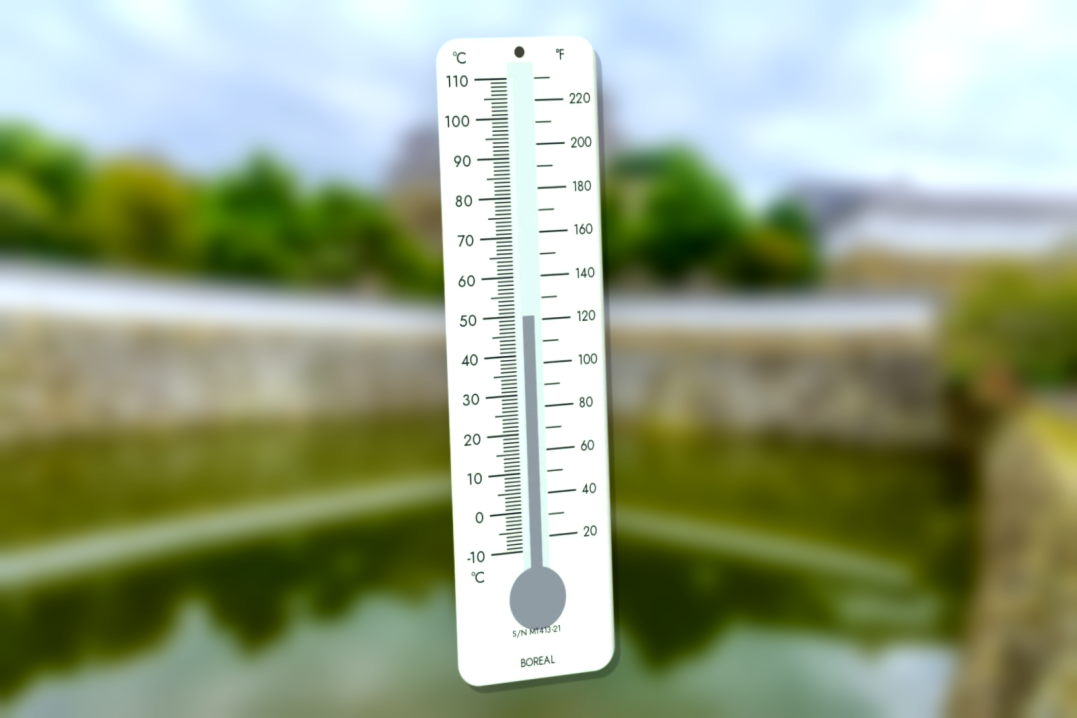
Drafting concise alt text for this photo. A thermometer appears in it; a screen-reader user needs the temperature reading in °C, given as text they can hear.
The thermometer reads 50 °C
